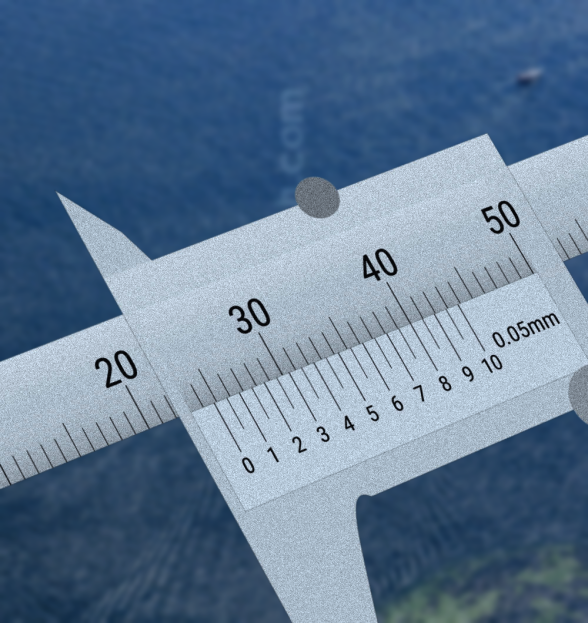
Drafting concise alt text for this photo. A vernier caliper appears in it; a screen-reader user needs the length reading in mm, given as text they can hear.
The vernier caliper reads 24.8 mm
